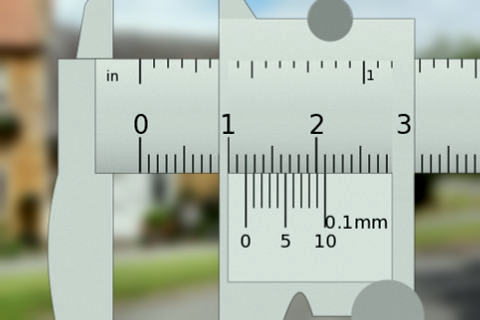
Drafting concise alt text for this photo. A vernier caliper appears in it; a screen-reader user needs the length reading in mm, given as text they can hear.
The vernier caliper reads 12.0 mm
